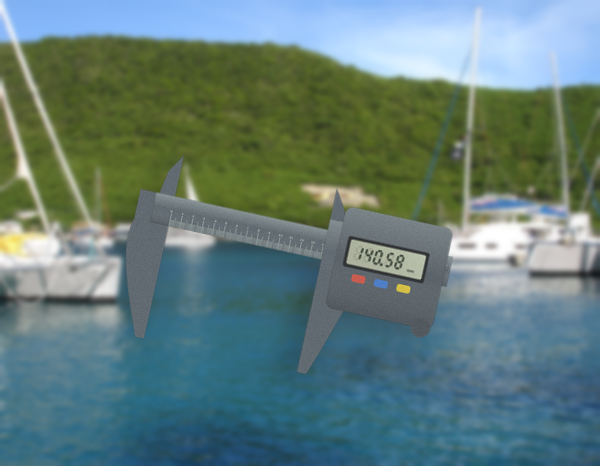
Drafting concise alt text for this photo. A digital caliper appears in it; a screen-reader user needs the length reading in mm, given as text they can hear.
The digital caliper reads 140.58 mm
